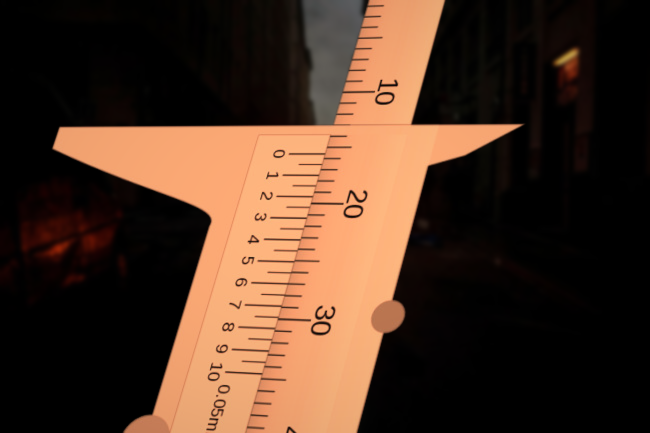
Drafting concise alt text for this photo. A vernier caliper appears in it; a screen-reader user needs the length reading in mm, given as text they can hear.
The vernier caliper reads 15.6 mm
